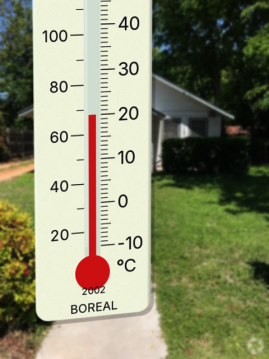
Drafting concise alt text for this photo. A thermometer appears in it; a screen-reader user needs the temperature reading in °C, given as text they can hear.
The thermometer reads 20 °C
